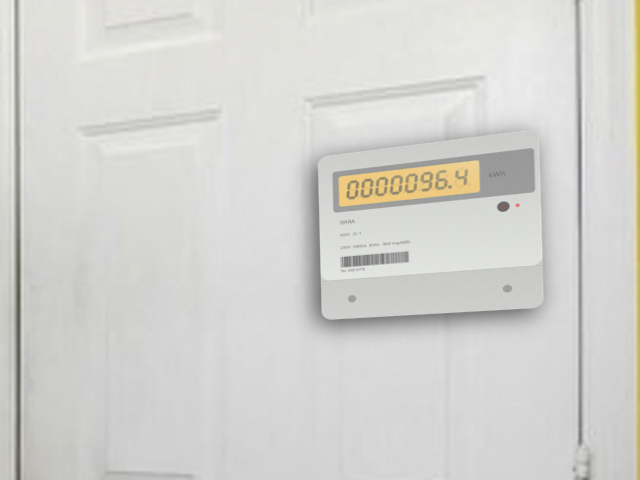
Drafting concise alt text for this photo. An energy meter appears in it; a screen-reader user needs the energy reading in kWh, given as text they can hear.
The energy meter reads 96.4 kWh
